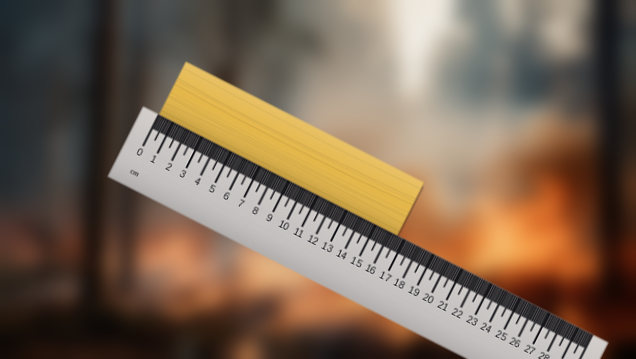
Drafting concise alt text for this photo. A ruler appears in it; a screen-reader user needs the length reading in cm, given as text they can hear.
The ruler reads 16.5 cm
